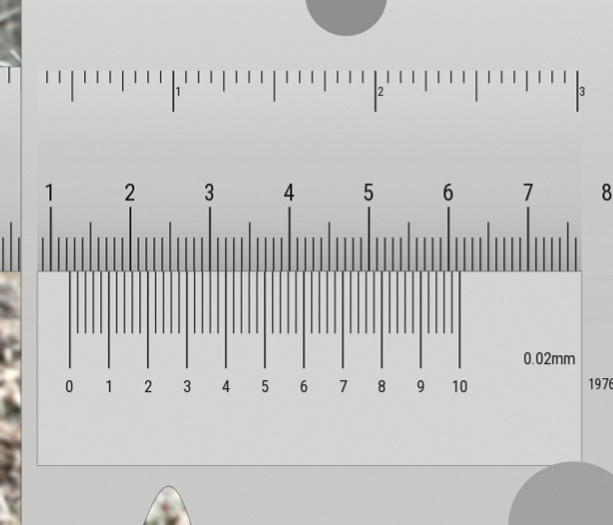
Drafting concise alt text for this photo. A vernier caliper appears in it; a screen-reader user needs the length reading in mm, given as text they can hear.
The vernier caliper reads 12.4 mm
